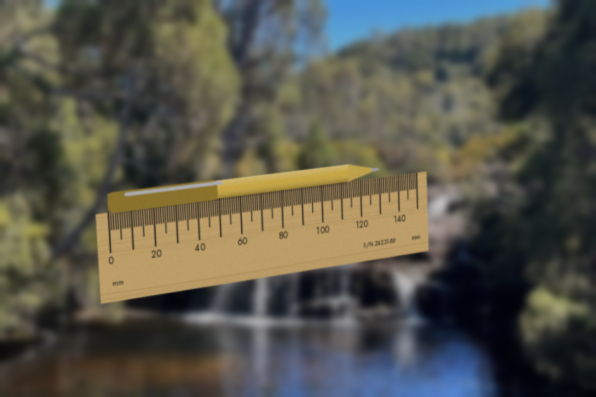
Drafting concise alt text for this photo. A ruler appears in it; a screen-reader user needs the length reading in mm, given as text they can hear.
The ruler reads 130 mm
